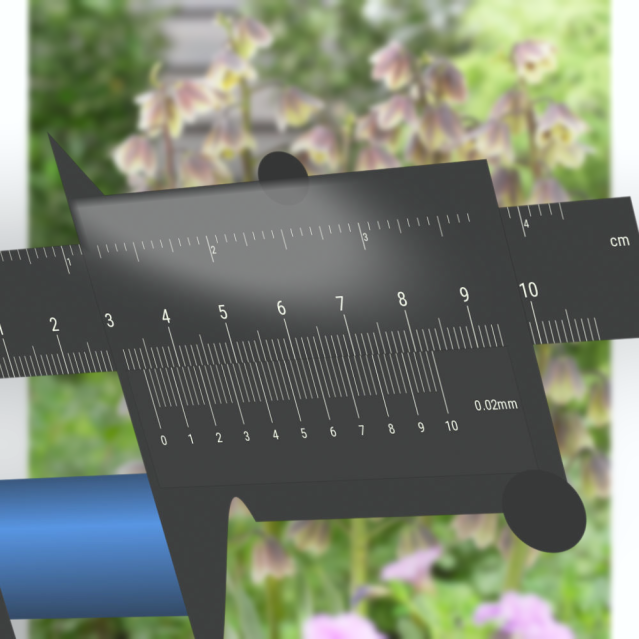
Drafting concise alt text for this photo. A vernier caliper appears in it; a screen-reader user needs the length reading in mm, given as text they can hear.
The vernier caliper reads 33.6 mm
